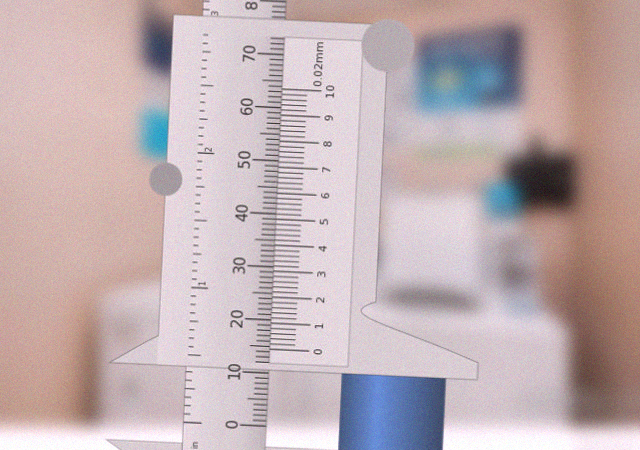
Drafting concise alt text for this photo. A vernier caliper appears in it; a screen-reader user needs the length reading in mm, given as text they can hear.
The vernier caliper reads 14.5 mm
